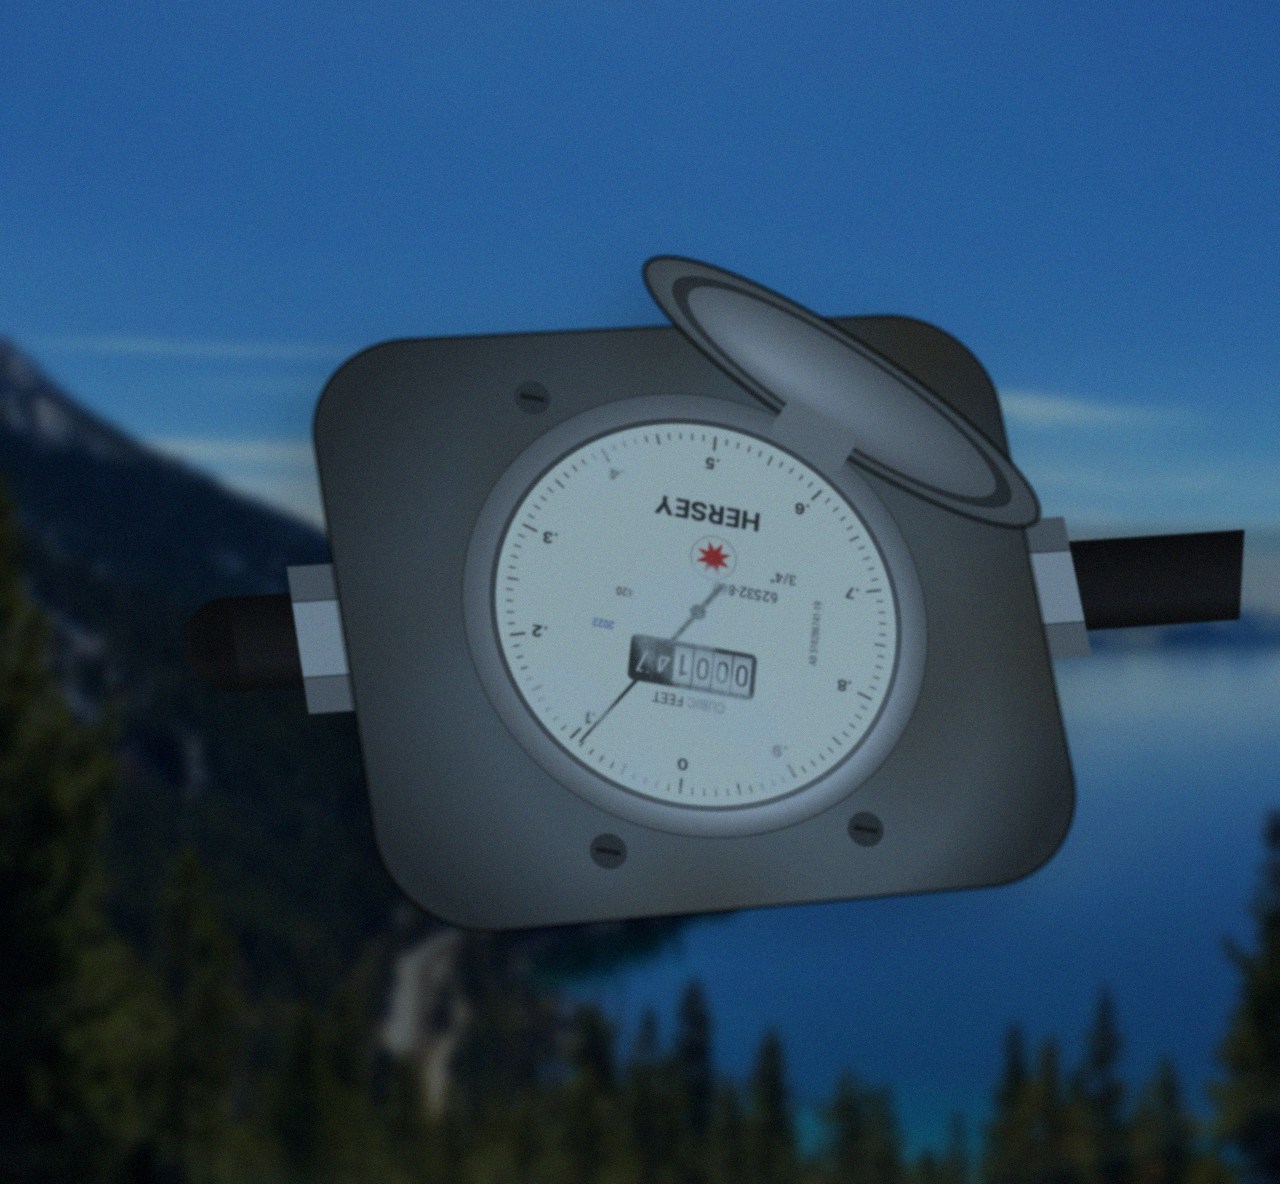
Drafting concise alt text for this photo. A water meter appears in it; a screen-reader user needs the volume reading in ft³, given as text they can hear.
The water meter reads 147.09 ft³
